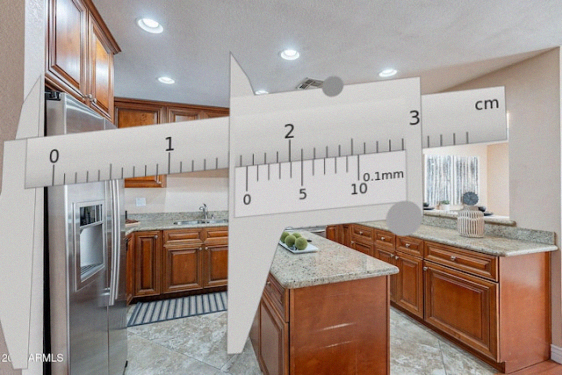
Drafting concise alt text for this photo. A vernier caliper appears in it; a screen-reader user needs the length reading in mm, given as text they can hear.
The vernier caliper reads 16.5 mm
